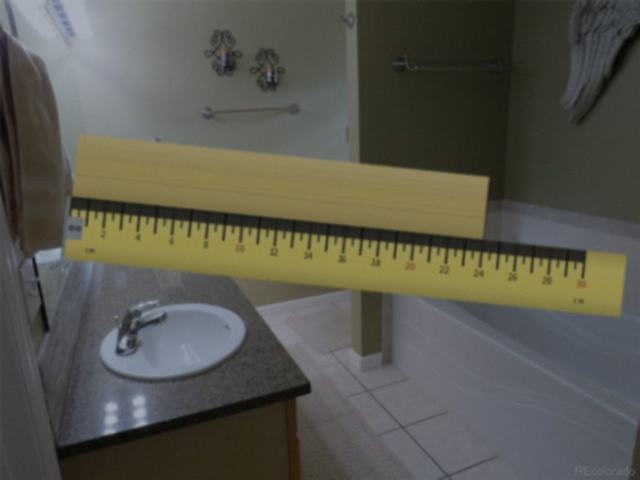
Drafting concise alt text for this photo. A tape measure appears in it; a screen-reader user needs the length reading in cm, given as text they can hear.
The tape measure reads 24 cm
